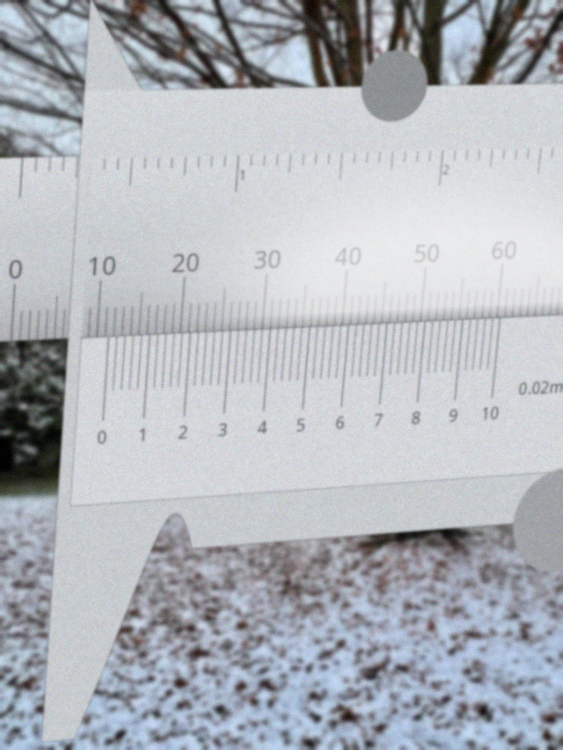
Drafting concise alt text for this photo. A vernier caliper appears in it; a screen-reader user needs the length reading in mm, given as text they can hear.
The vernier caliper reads 11.4 mm
